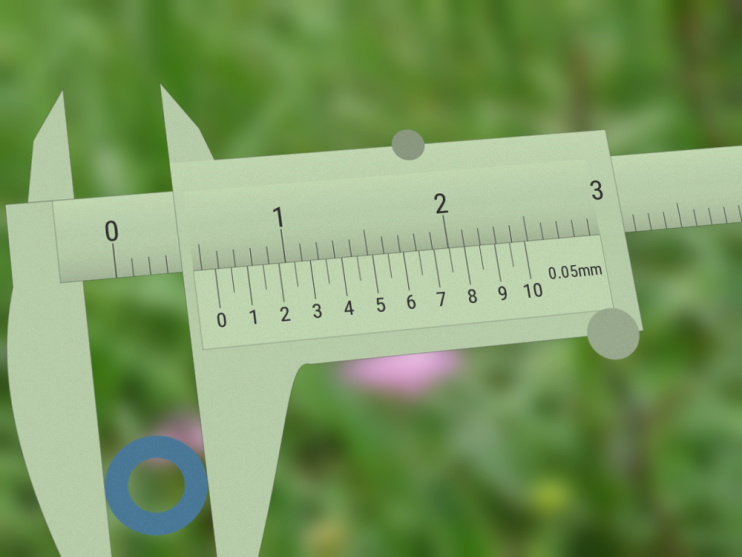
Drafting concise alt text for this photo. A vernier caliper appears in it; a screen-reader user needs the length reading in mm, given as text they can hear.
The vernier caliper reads 5.8 mm
